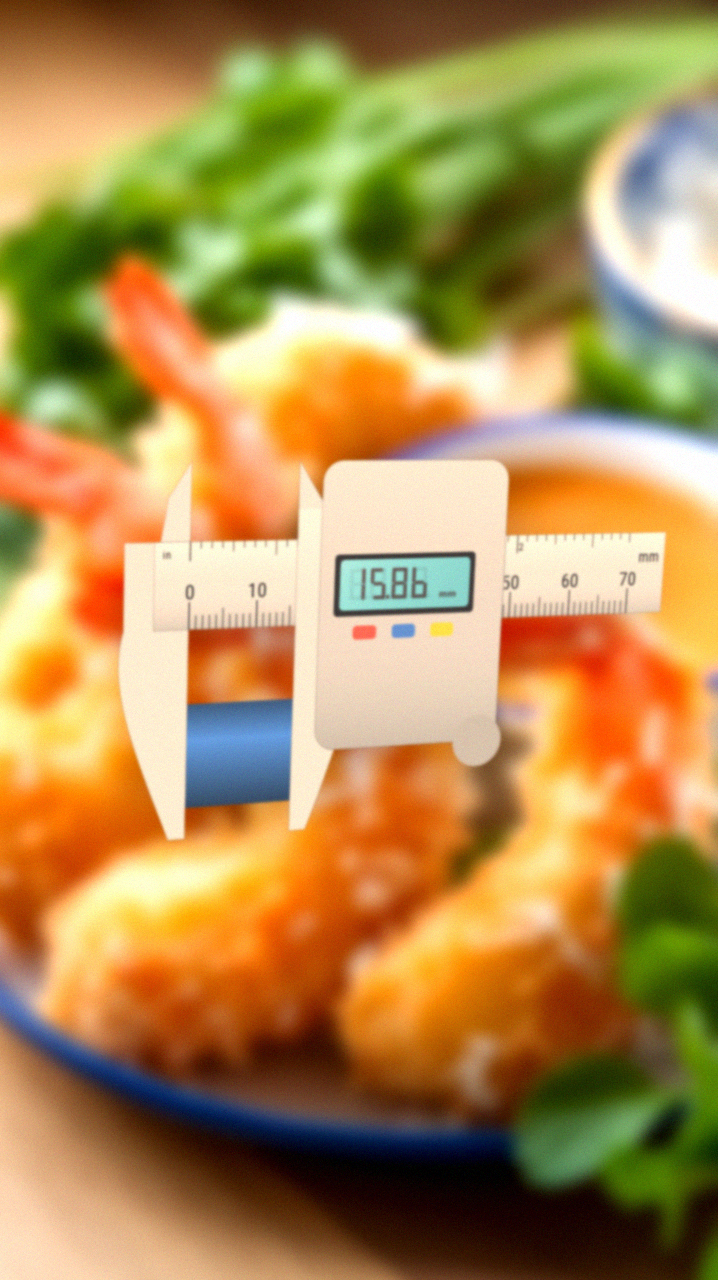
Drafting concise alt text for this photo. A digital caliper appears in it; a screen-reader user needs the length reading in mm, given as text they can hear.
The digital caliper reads 15.86 mm
